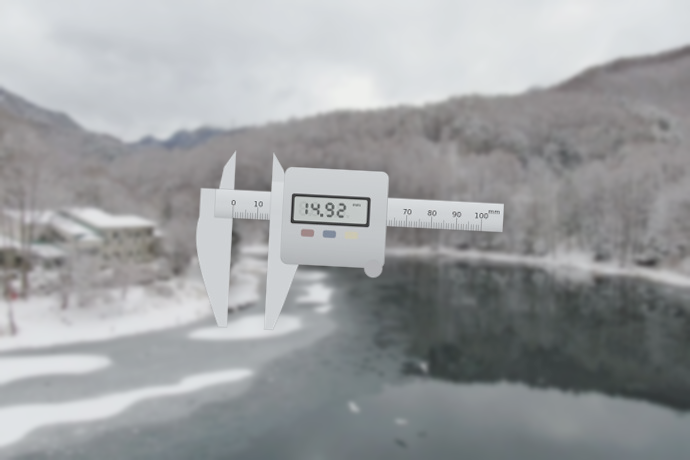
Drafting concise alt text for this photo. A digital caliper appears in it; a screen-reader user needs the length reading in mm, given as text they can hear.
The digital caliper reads 14.92 mm
